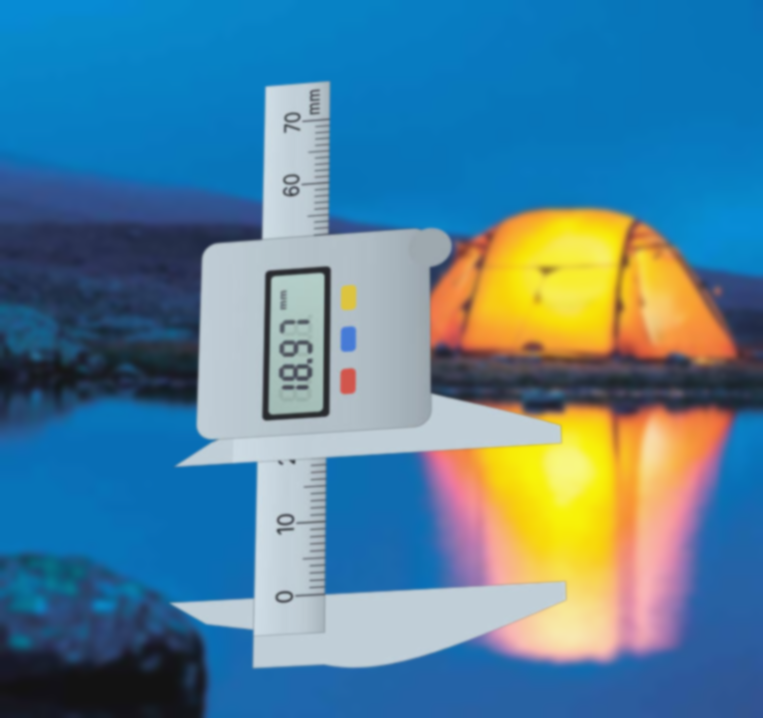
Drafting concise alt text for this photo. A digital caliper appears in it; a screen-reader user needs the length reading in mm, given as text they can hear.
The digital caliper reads 18.97 mm
